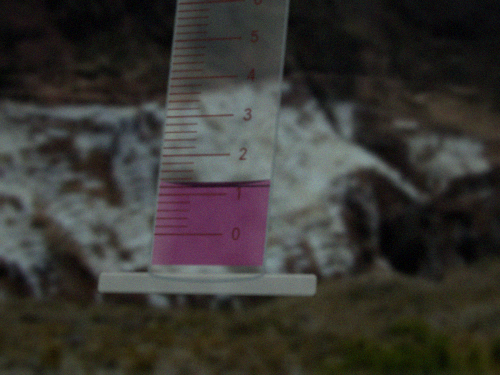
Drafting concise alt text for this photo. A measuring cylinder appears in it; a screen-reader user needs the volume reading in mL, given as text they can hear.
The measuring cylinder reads 1.2 mL
